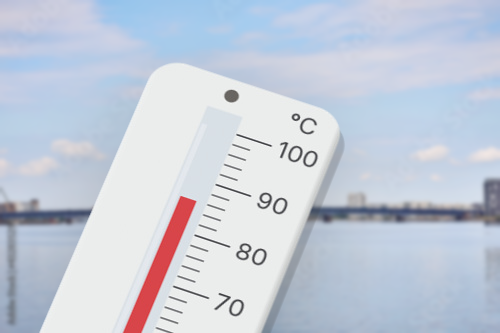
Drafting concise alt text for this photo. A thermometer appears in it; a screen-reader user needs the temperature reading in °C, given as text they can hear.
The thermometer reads 86 °C
